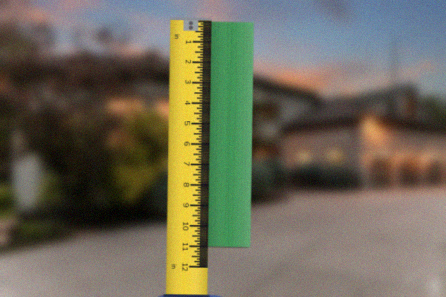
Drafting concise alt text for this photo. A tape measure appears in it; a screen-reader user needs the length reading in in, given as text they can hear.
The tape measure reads 11 in
